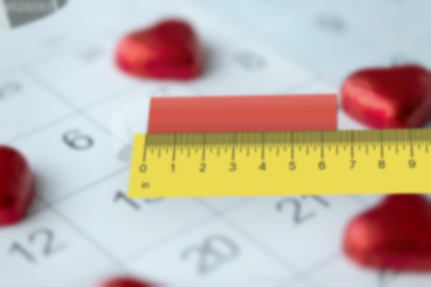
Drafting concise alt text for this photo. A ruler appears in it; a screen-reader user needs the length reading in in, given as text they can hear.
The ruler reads 6.5 in
